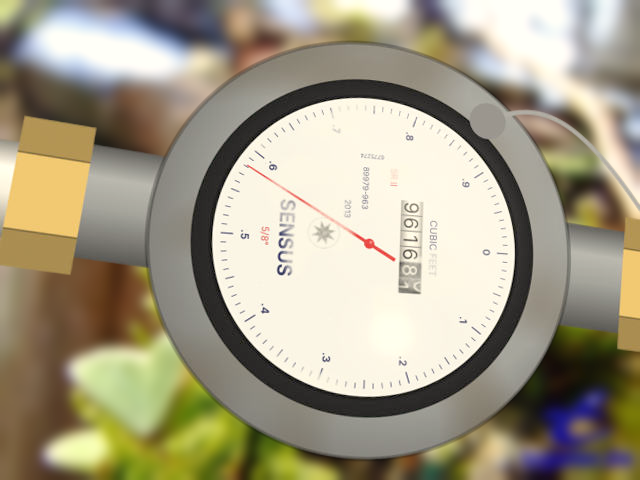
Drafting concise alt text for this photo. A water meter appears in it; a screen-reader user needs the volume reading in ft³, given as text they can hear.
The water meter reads 961680.58 ft³
